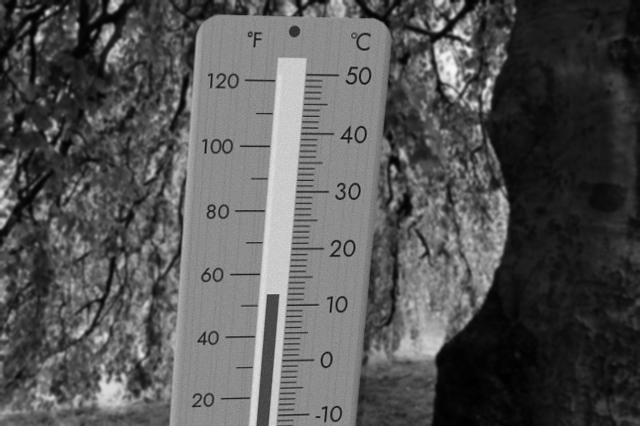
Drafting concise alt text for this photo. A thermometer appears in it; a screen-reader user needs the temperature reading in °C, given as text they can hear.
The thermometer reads 12 °C
